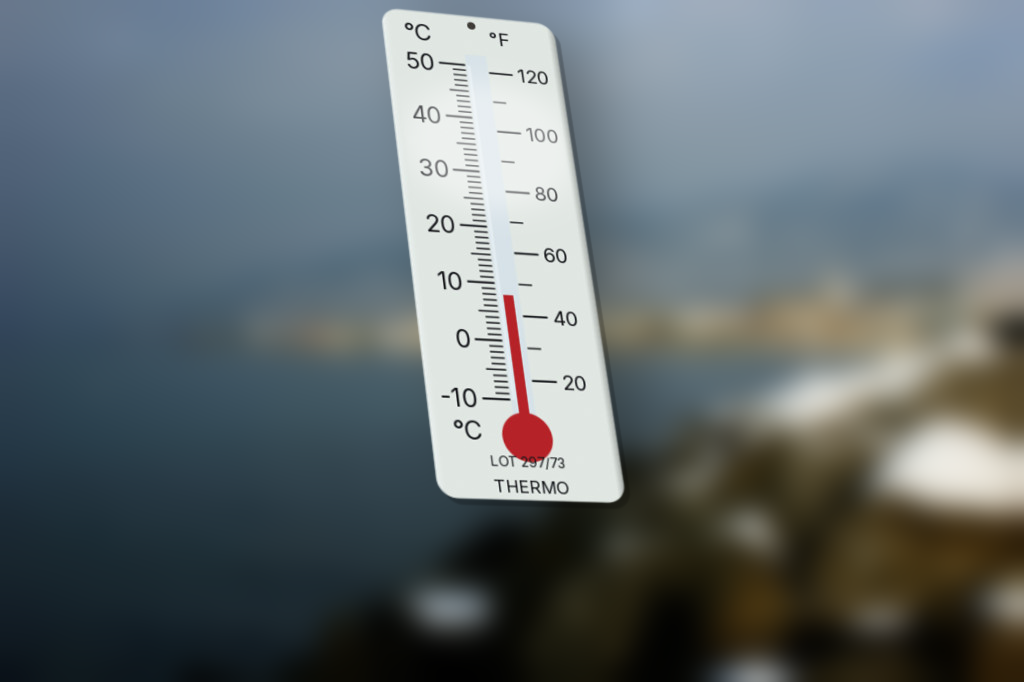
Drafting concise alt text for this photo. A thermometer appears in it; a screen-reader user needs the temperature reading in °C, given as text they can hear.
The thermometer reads 8 °C
